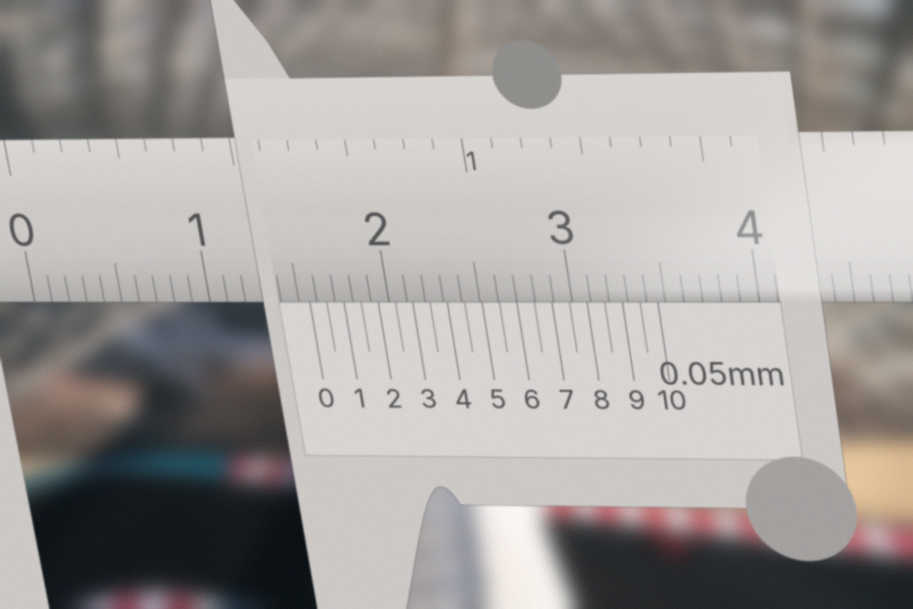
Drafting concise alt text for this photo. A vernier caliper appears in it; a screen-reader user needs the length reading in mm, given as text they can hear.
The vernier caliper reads 15.6 mm
